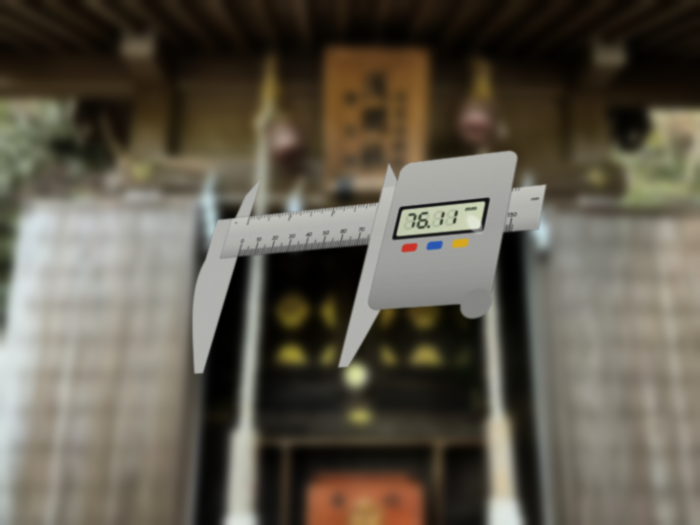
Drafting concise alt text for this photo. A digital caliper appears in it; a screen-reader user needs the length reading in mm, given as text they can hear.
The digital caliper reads 76.11 mm
